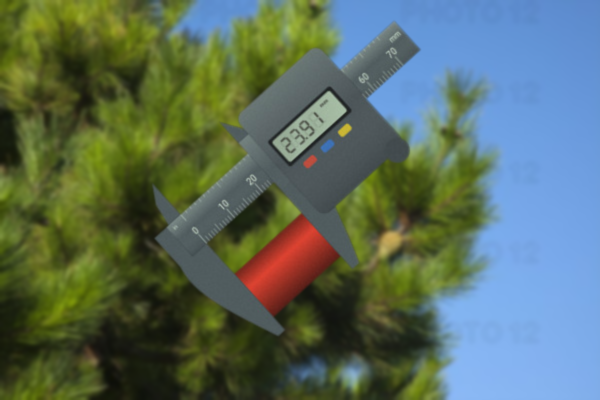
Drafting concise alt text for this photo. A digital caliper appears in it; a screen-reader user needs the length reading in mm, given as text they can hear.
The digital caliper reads 23.91 mm
